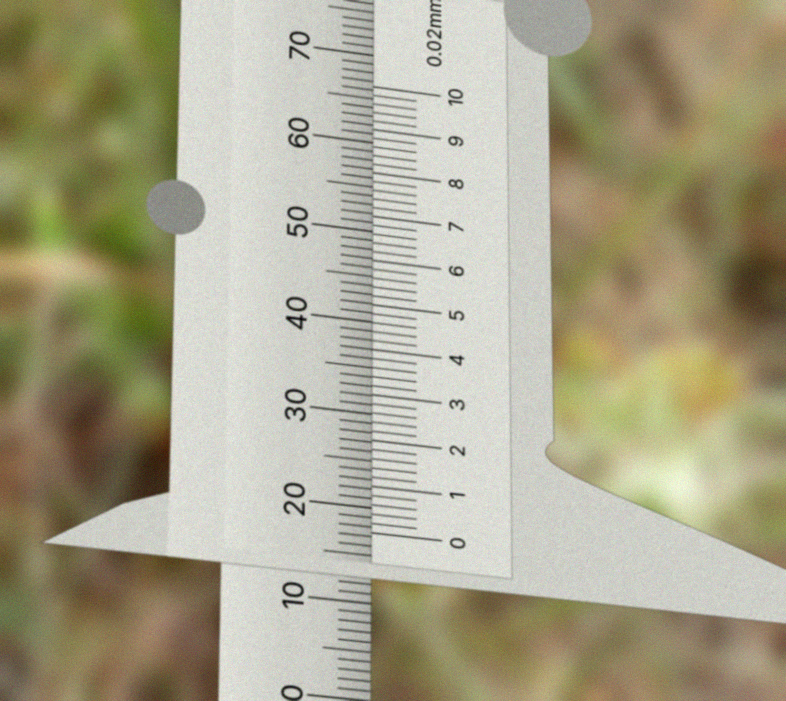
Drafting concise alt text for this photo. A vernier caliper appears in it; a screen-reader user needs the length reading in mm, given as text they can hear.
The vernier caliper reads 17.4 mm
